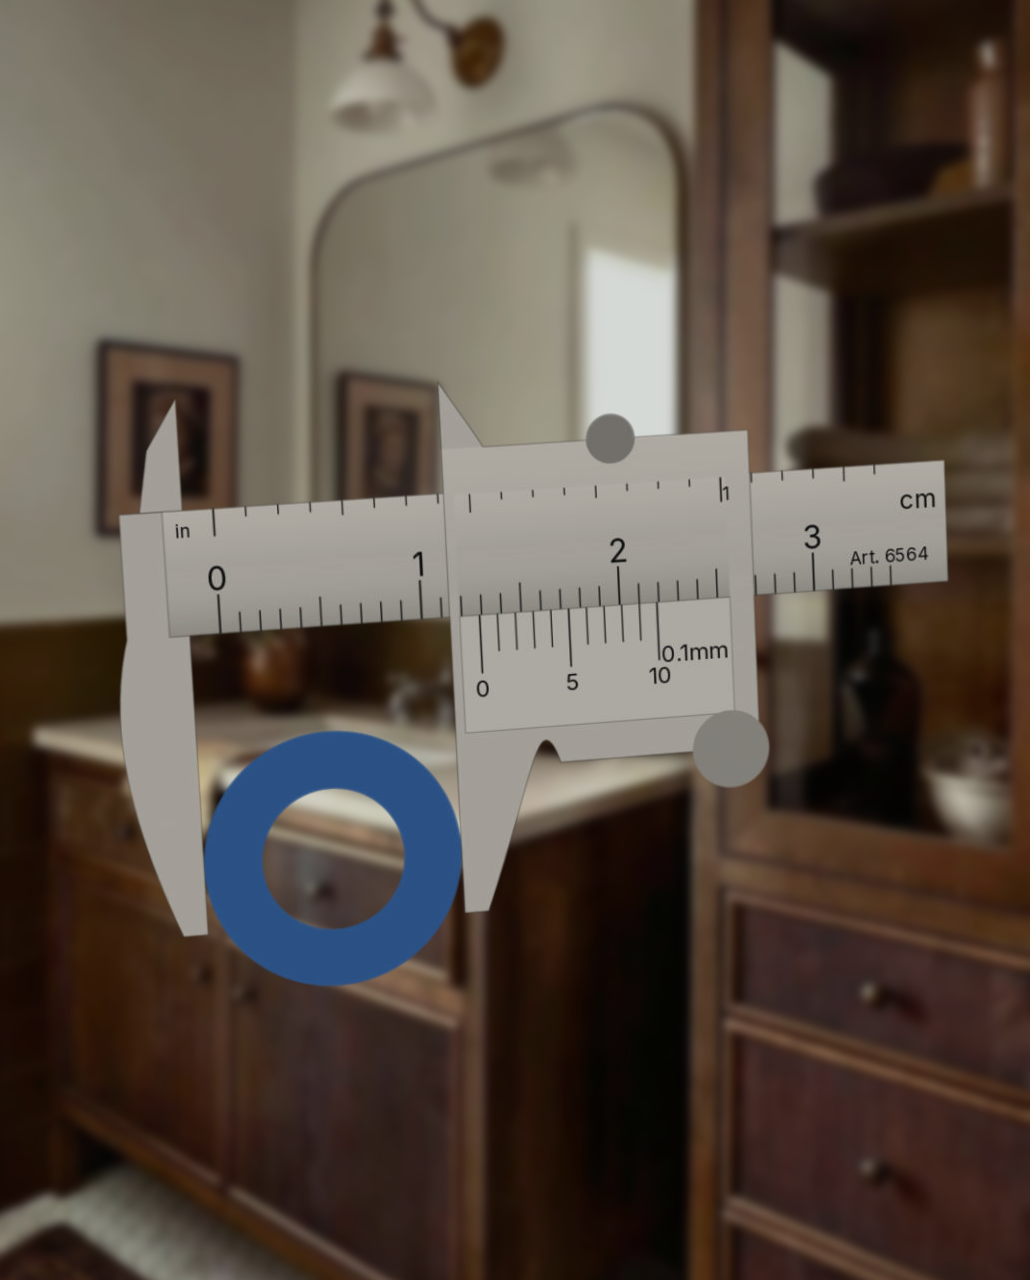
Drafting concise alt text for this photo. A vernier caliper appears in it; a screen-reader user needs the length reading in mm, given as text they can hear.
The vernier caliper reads 12.9 mm
